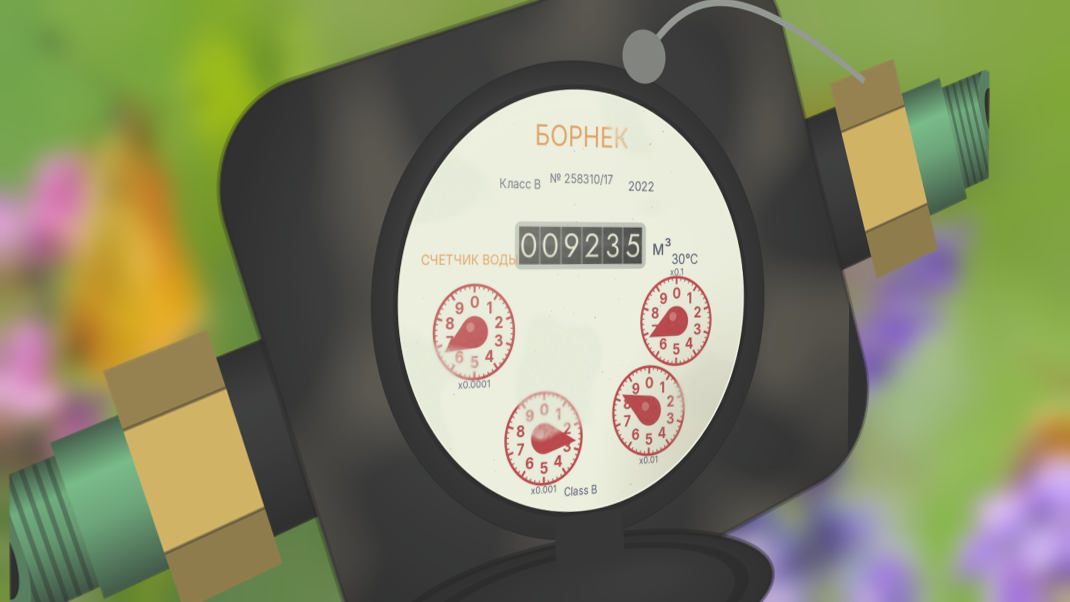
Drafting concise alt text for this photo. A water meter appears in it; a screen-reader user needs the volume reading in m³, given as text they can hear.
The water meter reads 9235.6826 m³
